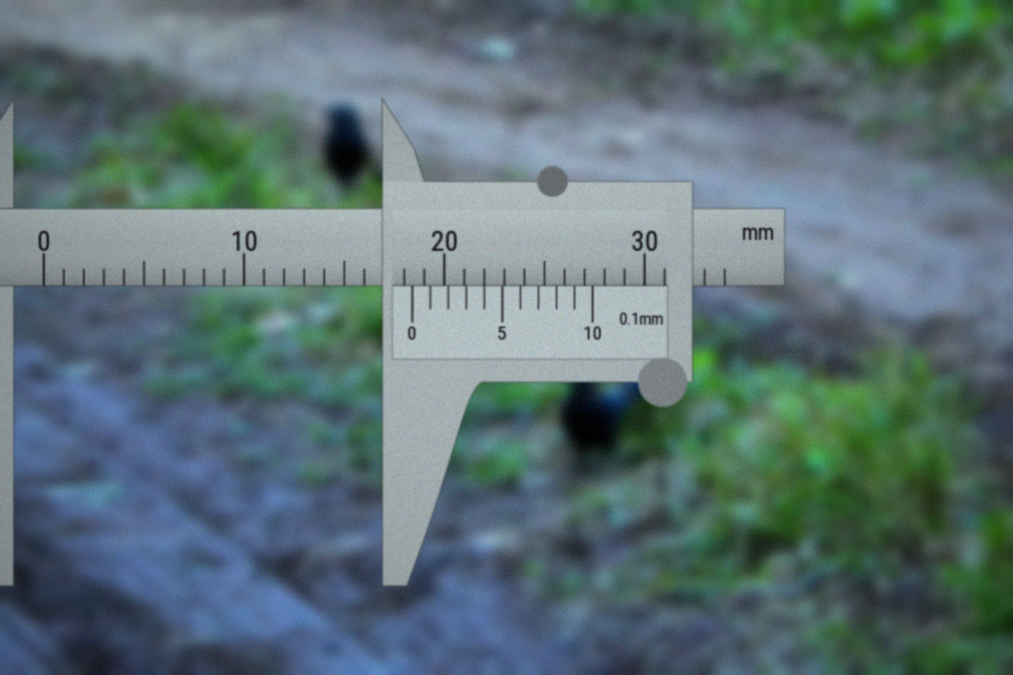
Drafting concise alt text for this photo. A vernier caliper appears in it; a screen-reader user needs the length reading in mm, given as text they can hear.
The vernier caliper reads 18.4 mm
